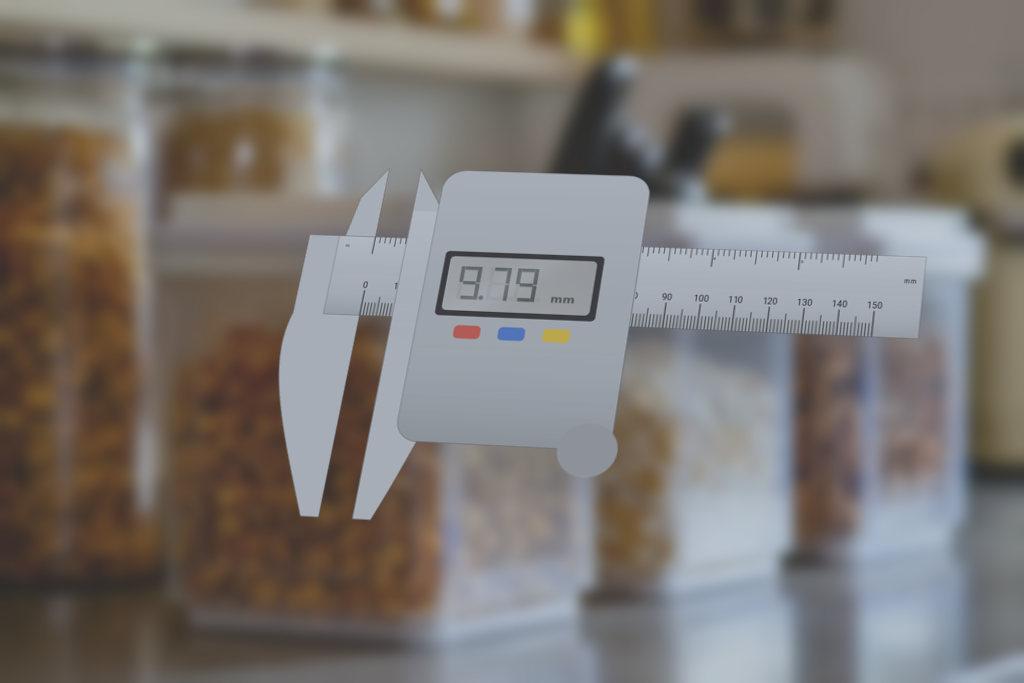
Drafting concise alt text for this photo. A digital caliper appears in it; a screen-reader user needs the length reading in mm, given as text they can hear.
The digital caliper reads 9.79 mm
